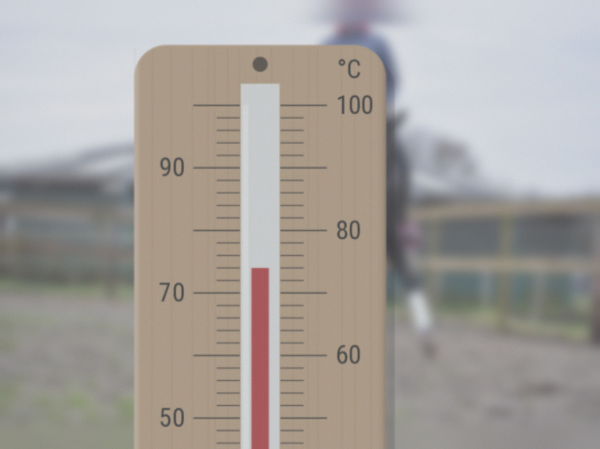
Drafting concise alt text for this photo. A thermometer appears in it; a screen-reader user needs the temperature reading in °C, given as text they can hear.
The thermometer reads 74 °C
